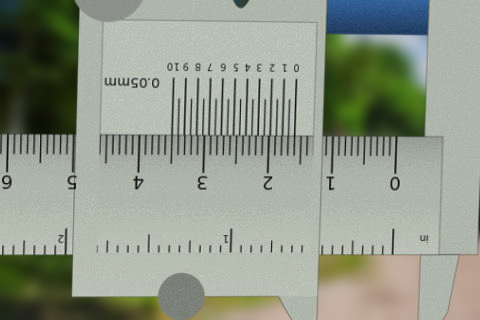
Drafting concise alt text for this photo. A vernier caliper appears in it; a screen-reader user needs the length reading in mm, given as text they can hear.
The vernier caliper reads 16.0 mm
